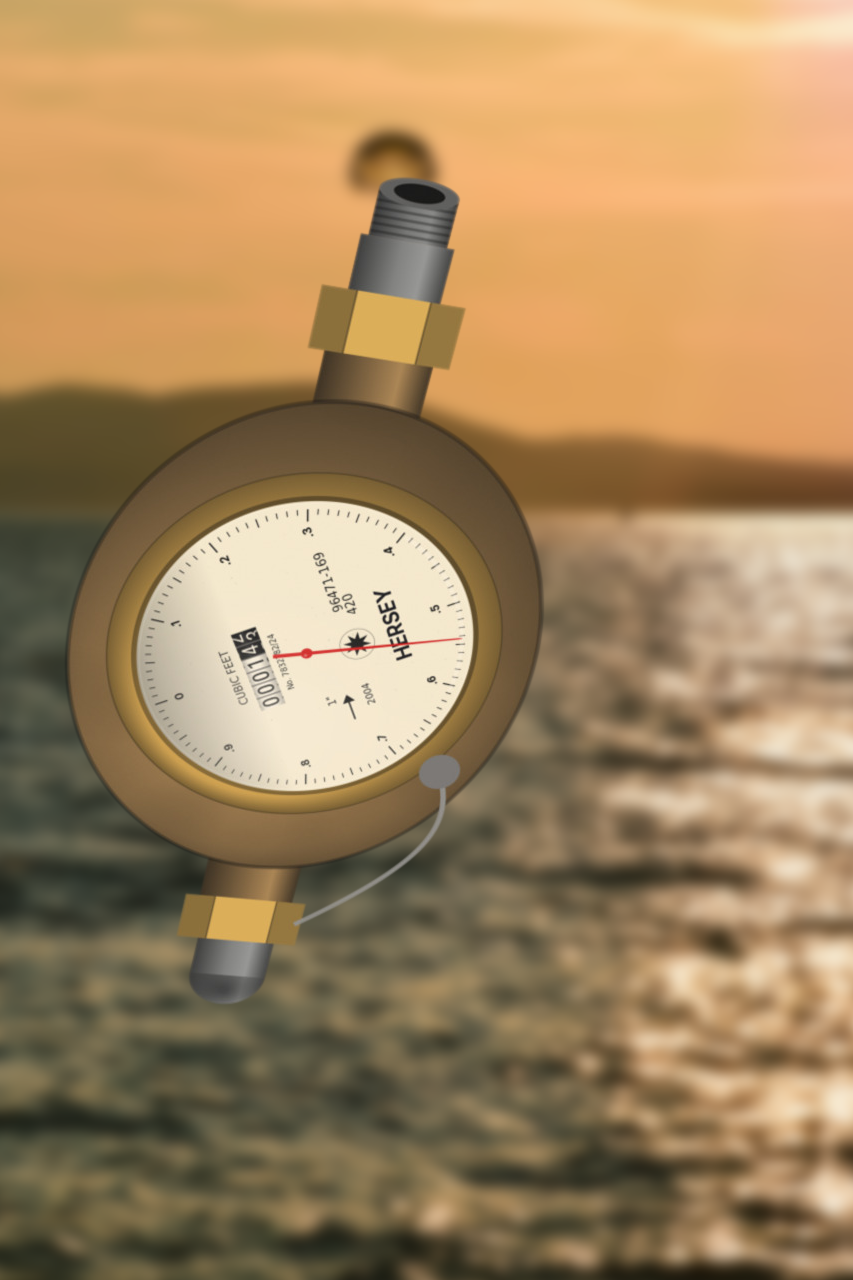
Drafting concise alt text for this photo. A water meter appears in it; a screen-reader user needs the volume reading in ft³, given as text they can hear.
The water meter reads 142.54 ft³
